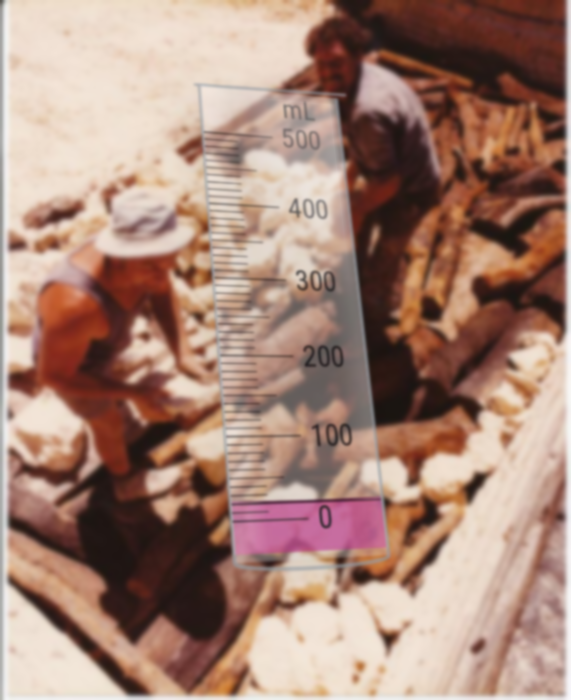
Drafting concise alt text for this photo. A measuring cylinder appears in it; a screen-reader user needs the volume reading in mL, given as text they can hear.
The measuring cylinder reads 20 mL
